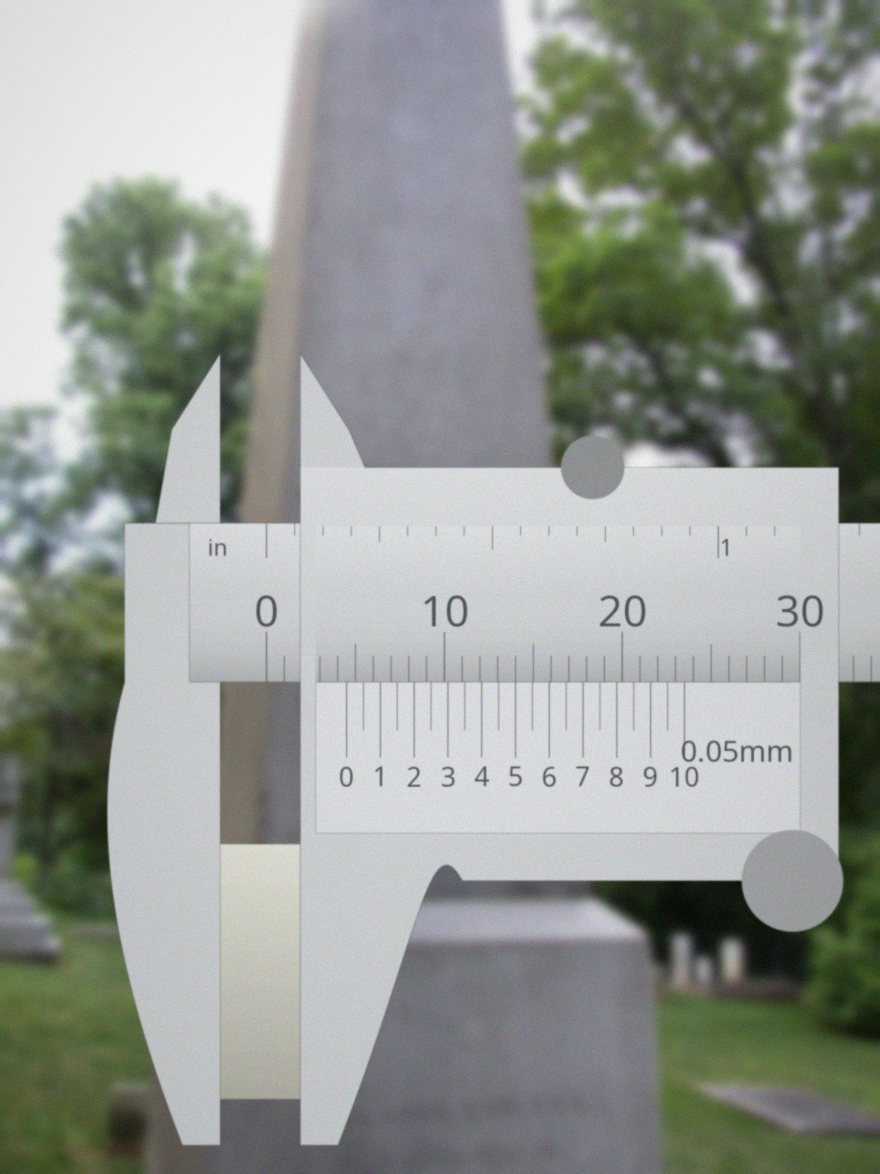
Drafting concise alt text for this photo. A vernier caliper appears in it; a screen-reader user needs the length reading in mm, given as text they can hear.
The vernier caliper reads 4.5 mm
